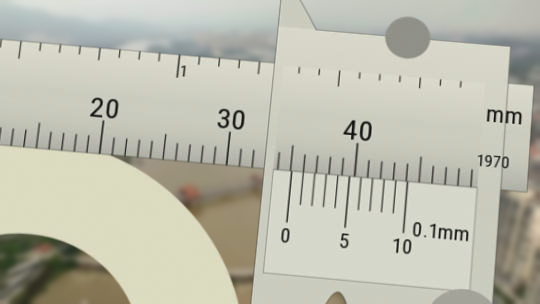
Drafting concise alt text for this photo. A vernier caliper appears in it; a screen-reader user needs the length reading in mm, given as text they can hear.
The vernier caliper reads 35.1 mm
